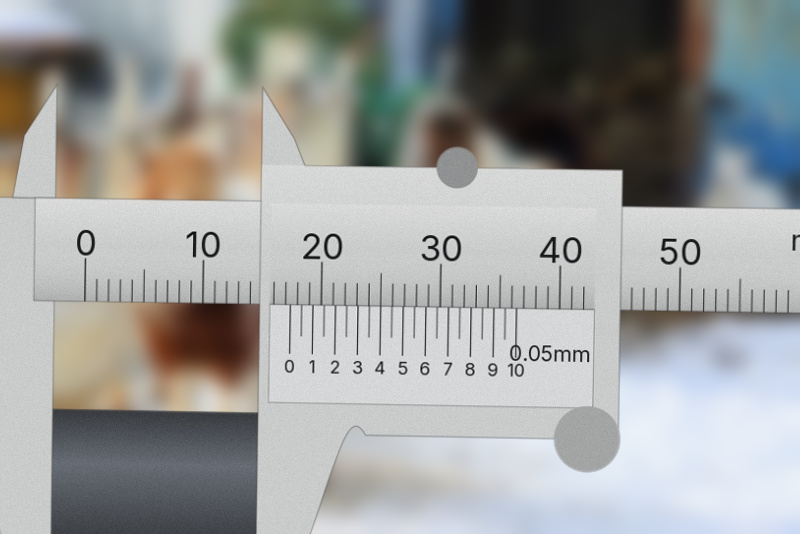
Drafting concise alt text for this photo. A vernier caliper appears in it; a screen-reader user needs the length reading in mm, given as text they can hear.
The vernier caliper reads 17.4 mm
